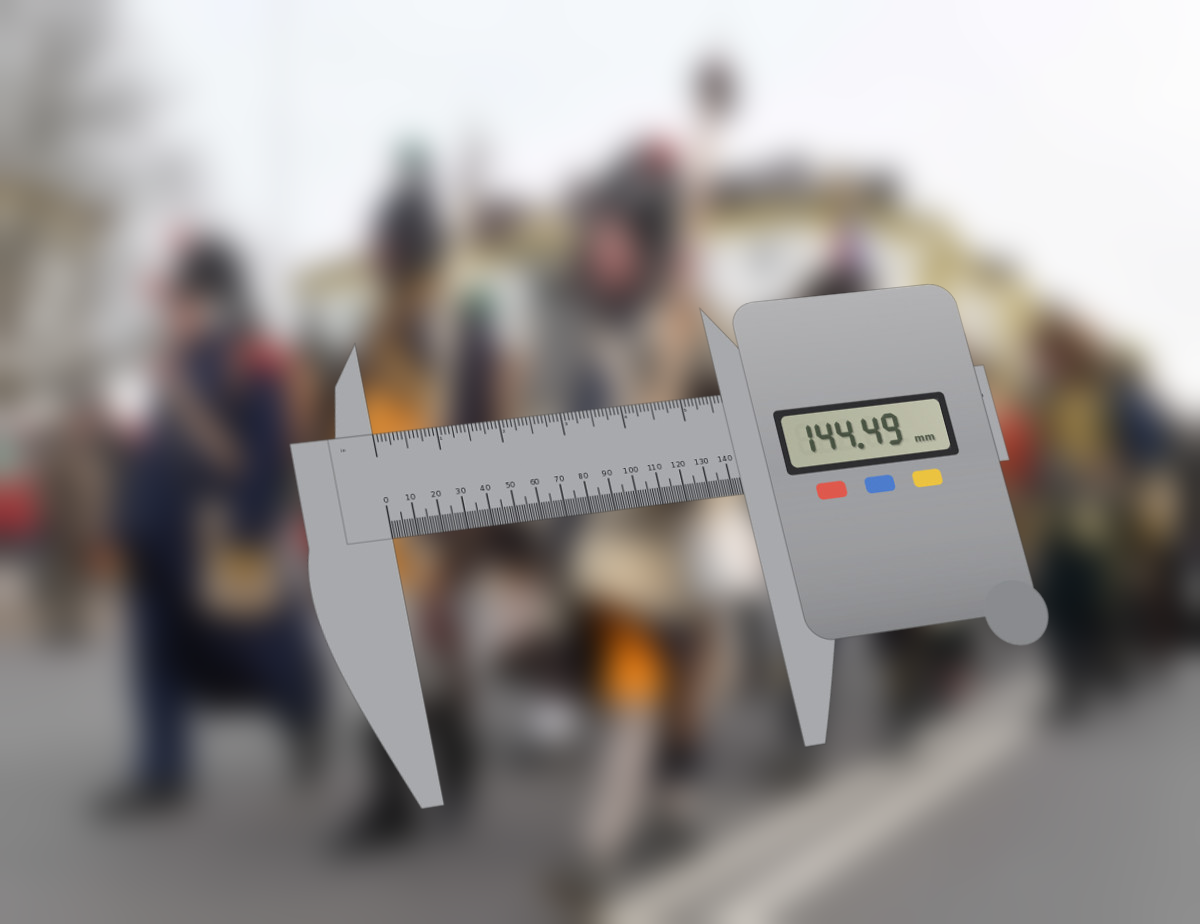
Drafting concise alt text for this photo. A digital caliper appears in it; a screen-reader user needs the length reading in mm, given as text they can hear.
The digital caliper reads 144.49 mm
